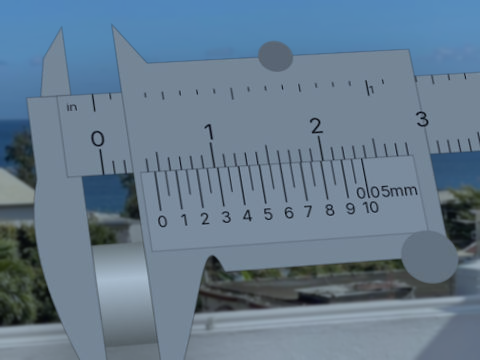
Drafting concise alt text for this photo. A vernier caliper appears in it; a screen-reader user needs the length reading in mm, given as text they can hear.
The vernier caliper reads 4.6 mm
